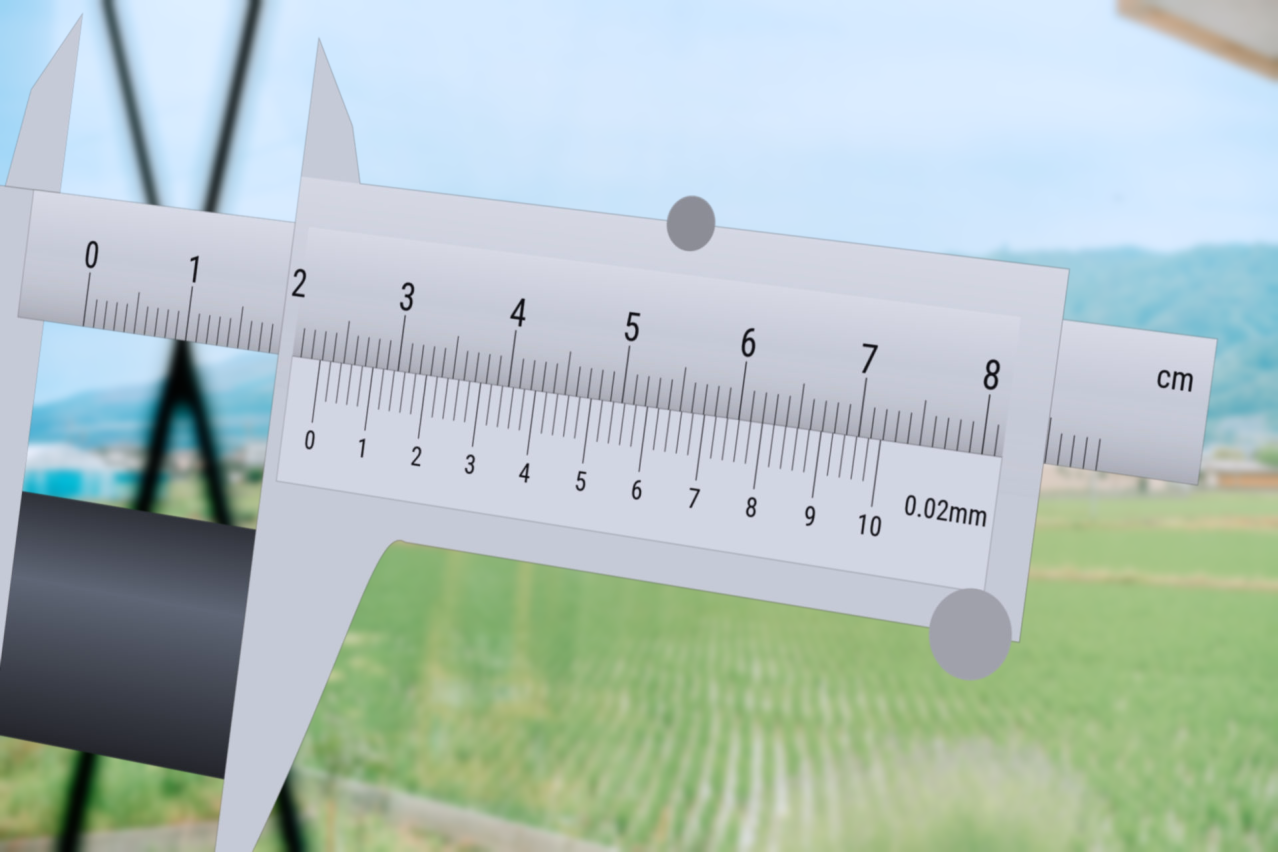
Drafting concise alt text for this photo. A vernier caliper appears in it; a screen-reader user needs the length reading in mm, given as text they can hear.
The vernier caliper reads 22.8 mm
